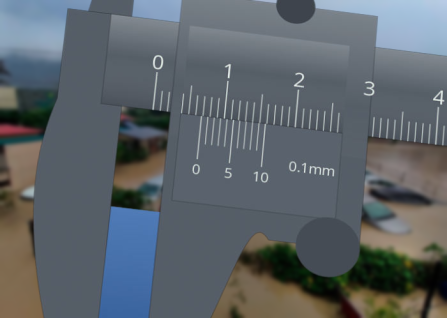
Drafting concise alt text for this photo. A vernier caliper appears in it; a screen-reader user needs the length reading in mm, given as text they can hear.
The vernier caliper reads 6.8 mm
